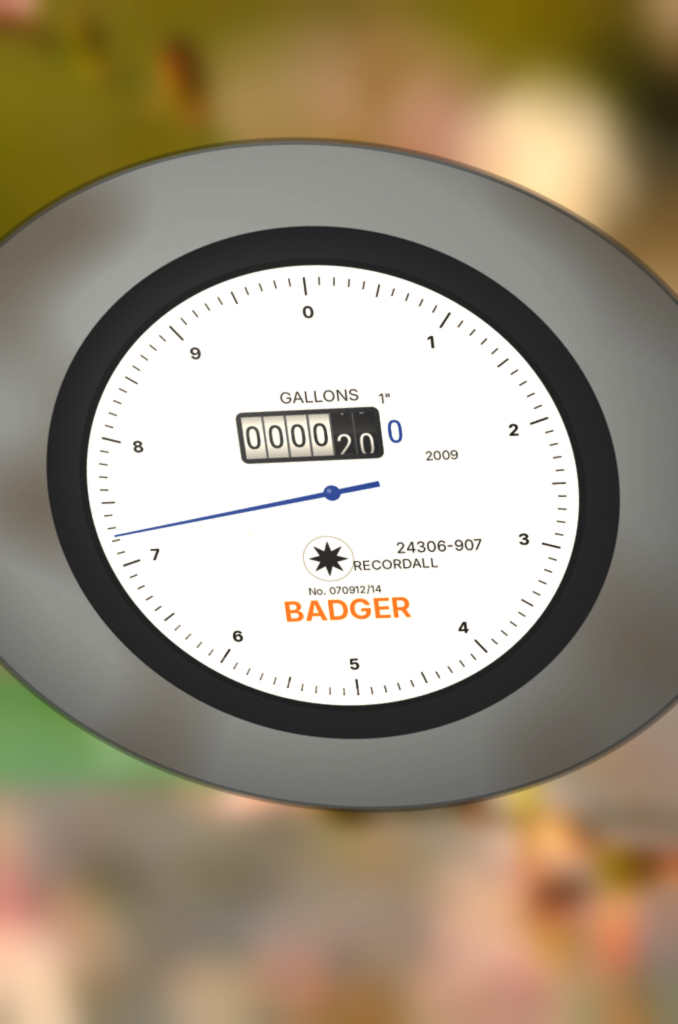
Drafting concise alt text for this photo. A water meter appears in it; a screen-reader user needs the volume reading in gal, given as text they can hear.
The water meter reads 197.2 gal
